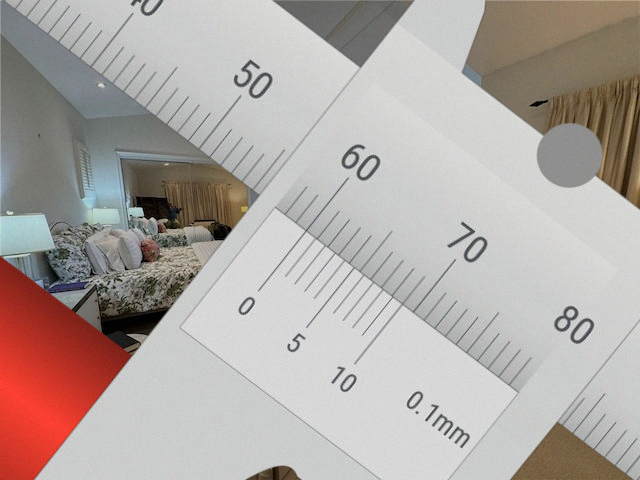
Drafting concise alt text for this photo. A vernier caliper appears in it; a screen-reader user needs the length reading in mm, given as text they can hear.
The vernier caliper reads 60.0 mm
